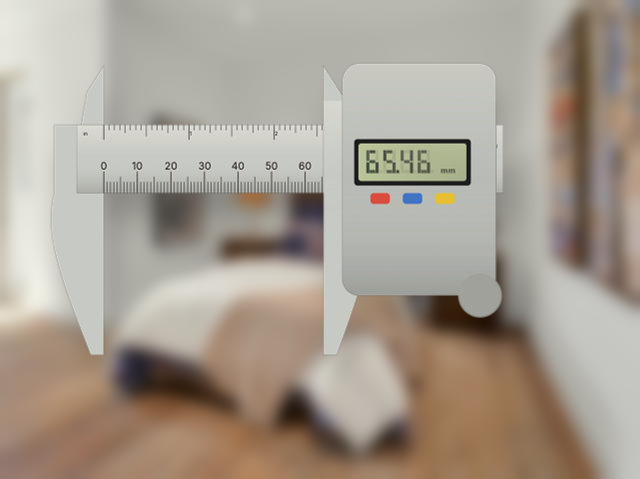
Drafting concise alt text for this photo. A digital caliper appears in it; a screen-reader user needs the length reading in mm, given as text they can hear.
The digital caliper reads 65.46 mm
